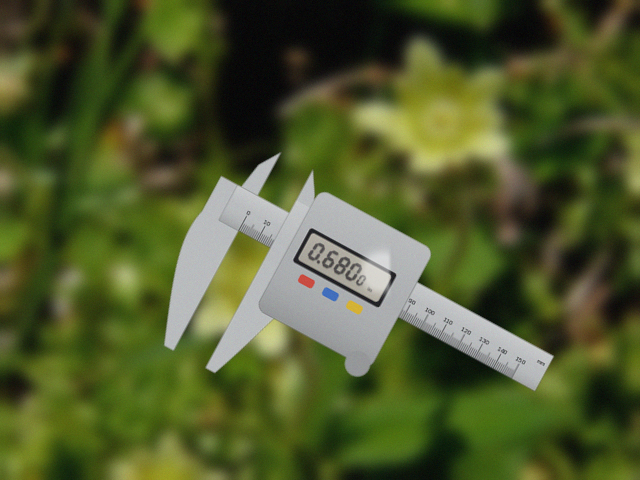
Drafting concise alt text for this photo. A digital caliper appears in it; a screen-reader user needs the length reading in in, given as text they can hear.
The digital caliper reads 0.6800 in
